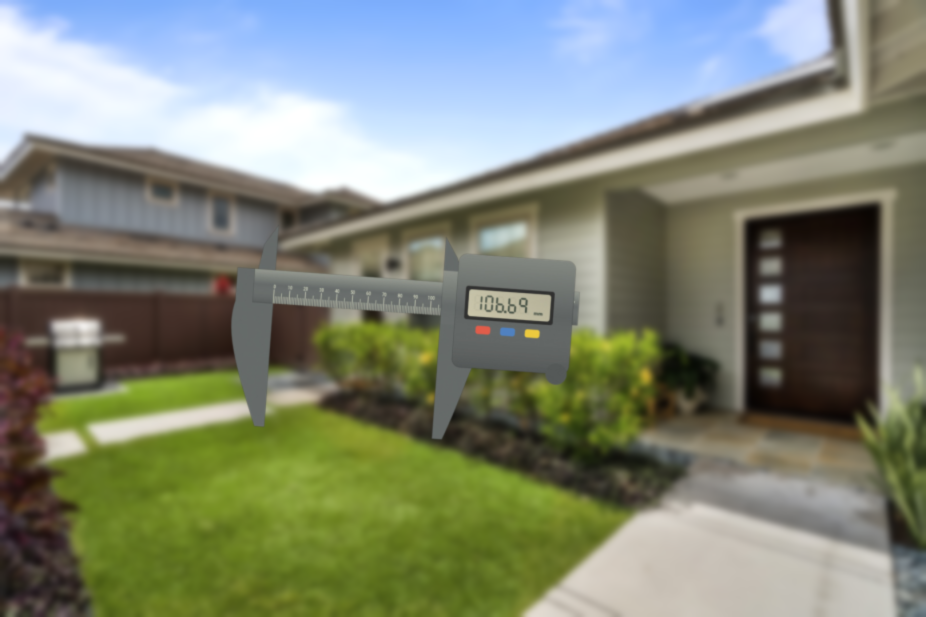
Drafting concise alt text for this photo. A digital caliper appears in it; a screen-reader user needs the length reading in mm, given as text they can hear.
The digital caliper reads 106.69 mm
